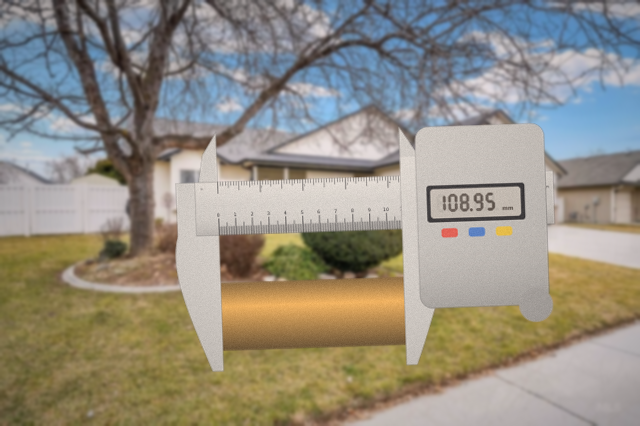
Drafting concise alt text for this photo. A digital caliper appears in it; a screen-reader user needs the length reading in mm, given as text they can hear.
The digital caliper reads 108.95 mm
